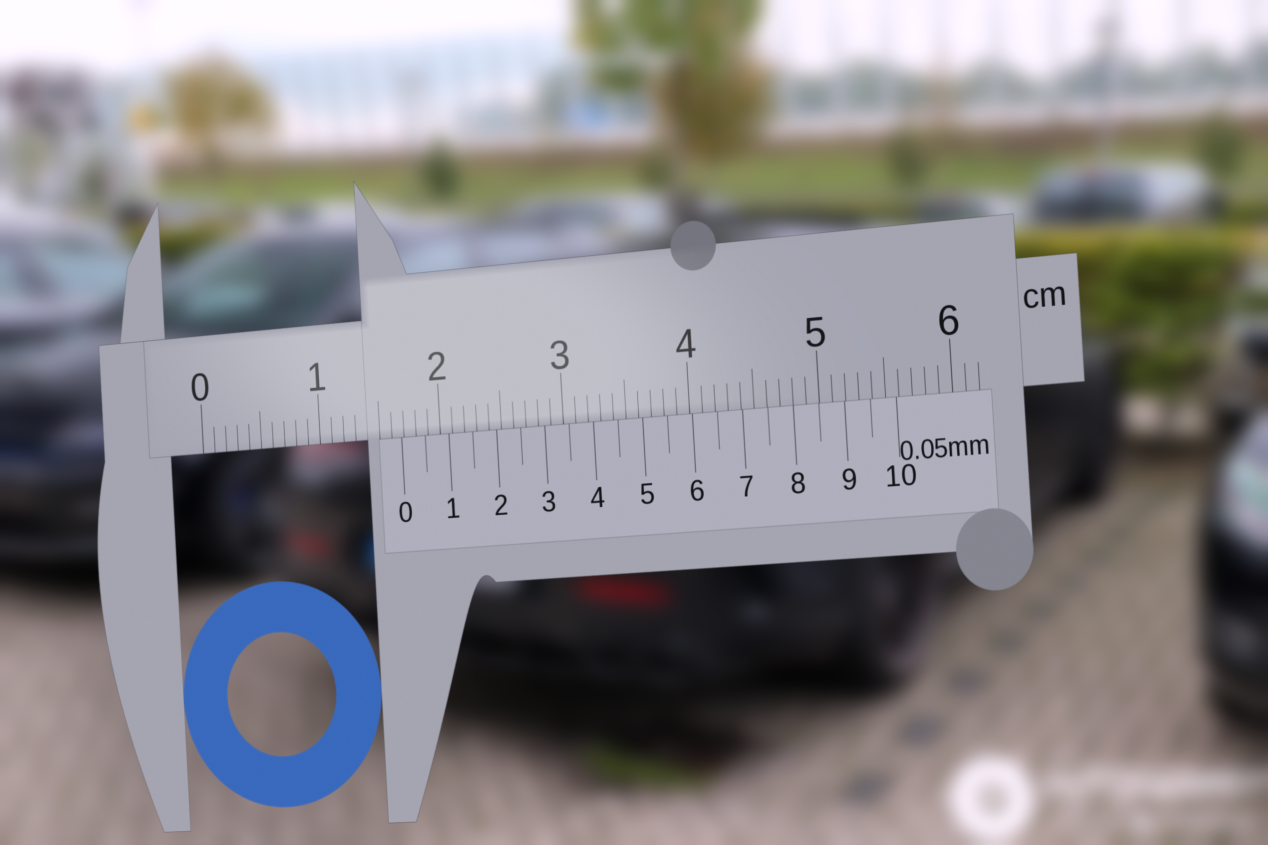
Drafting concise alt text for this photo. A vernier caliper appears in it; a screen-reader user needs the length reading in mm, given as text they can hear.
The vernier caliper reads 16.8 mm
